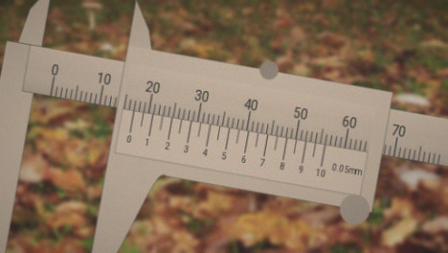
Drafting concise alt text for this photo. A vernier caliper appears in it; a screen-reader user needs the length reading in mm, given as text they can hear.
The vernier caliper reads 17.0 mm
